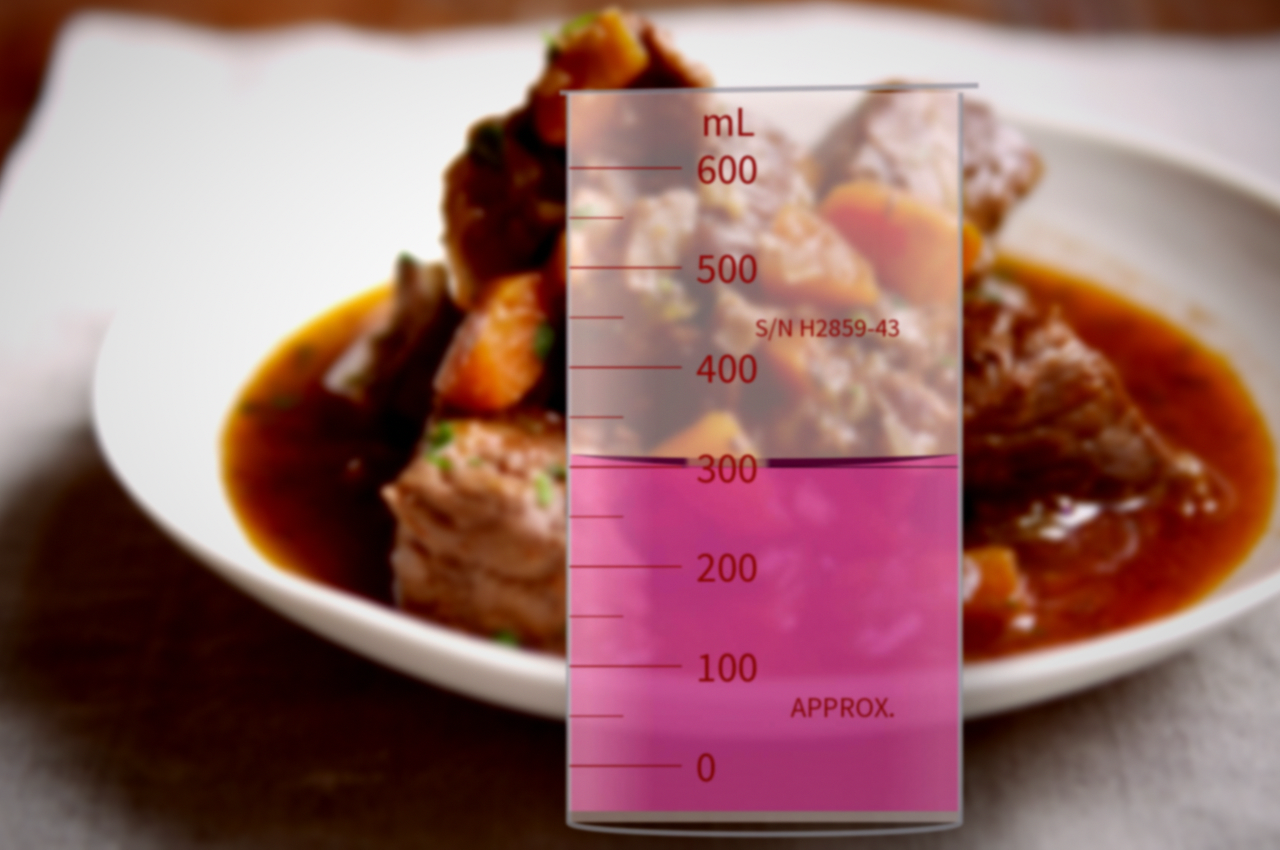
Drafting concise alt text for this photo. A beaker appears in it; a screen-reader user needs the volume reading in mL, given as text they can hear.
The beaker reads 300 mL
